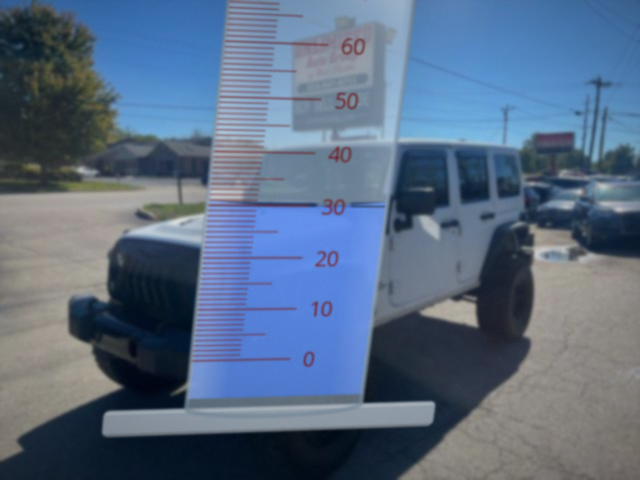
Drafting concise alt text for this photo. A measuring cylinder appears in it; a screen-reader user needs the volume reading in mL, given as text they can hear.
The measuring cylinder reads 30 mL
